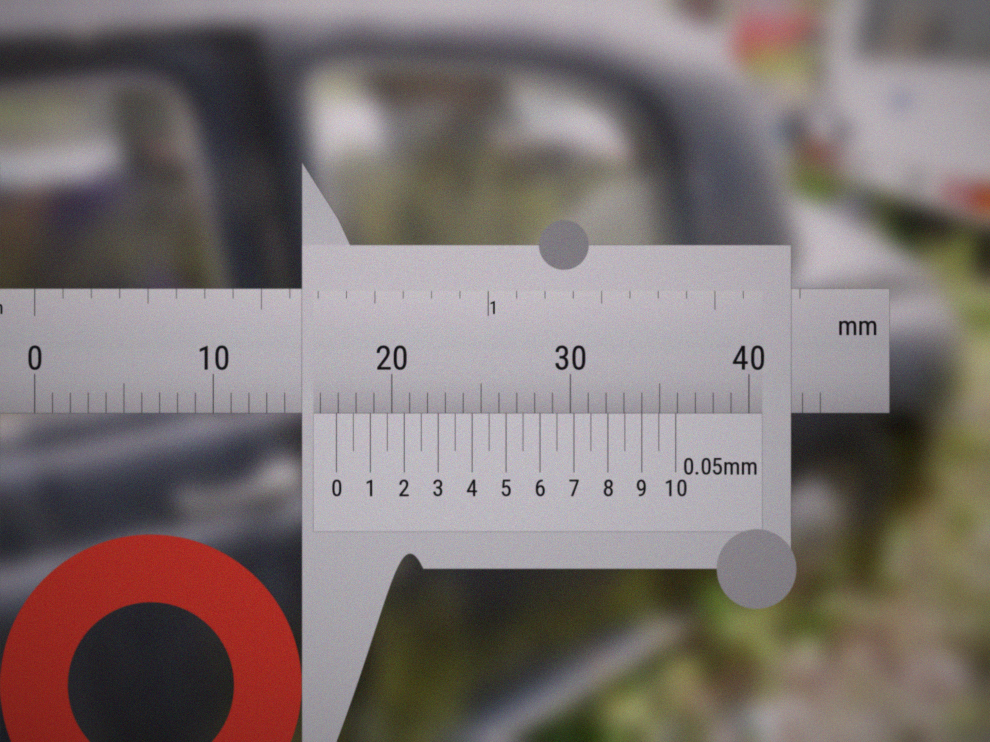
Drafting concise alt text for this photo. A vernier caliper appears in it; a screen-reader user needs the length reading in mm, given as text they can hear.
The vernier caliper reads 16.9 mm
